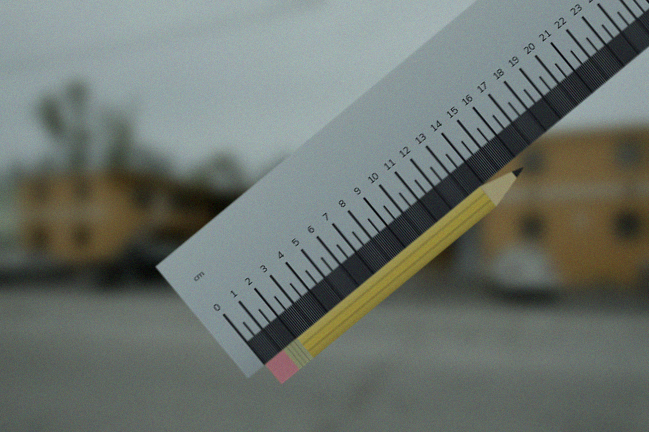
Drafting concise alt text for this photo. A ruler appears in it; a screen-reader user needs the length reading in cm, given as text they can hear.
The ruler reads 16 cm
